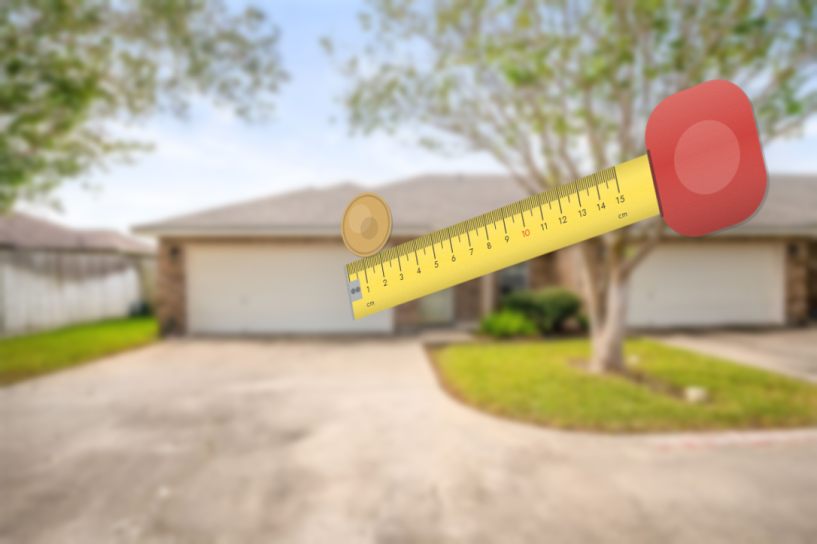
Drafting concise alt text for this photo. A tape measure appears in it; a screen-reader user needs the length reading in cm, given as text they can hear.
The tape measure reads 3 cm
